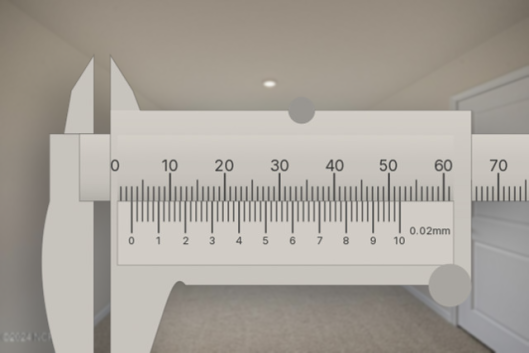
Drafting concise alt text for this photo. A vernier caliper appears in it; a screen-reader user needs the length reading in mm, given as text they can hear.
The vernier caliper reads 3.0 mm
